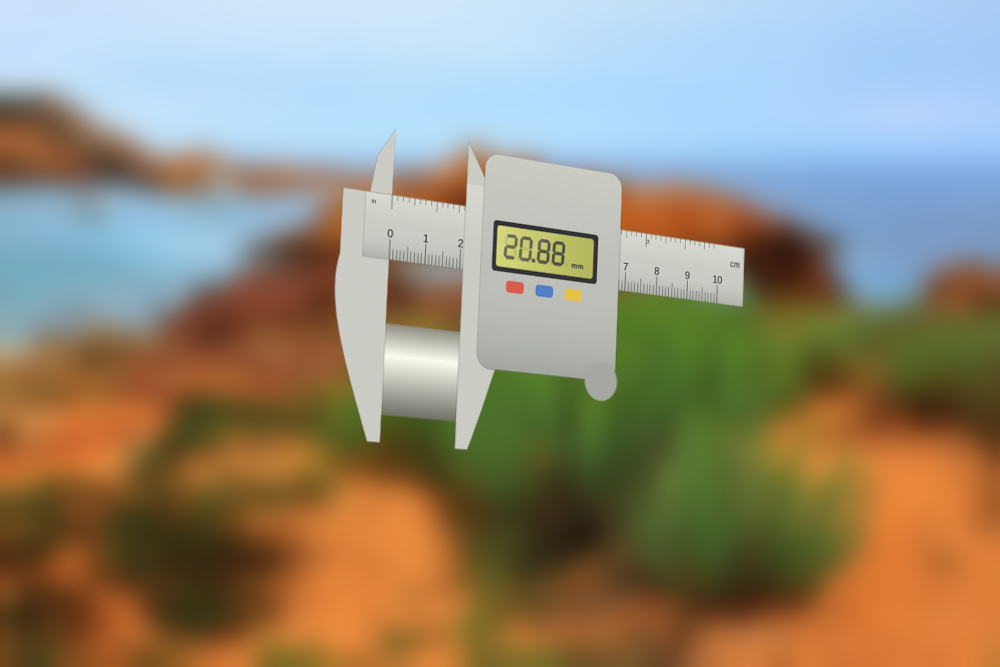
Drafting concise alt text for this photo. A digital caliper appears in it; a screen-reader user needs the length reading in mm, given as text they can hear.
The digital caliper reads 20.88 mm
